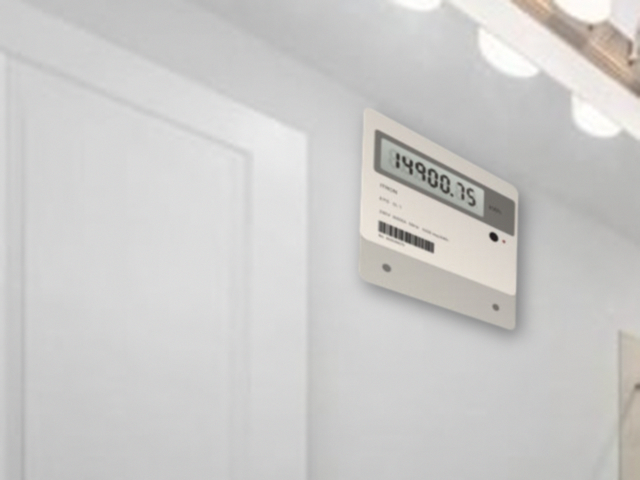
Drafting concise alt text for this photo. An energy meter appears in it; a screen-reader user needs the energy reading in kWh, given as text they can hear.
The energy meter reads 14900.75 kWh
